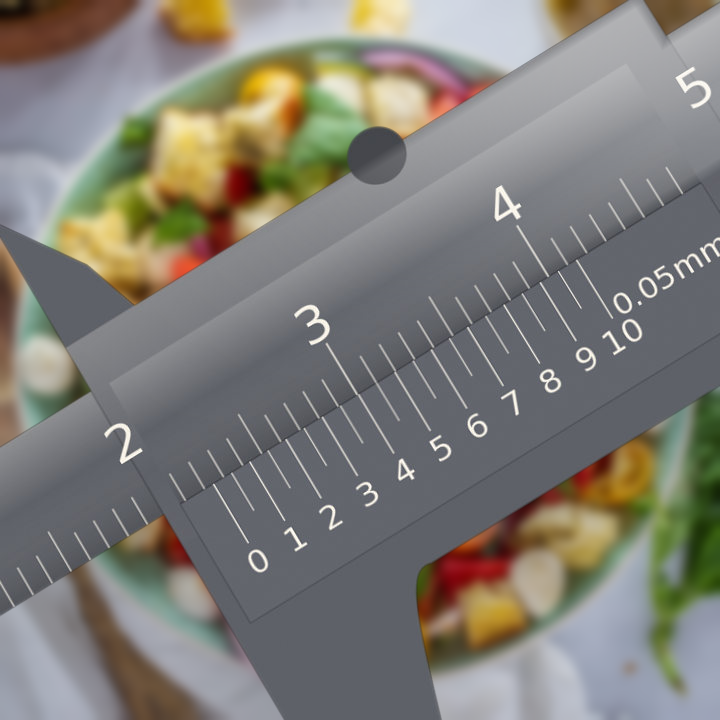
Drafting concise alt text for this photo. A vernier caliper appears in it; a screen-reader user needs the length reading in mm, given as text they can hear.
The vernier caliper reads 22.45 mm
